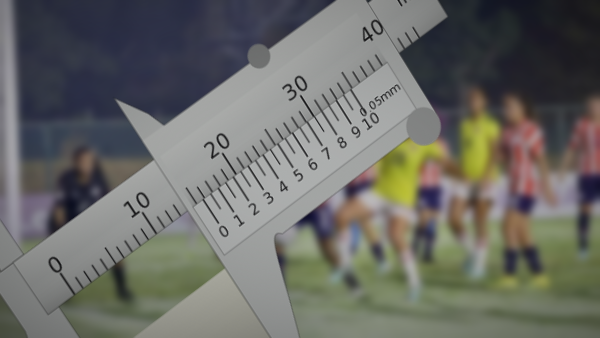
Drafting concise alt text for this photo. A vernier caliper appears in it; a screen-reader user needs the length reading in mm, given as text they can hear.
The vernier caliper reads 15.8 mm
